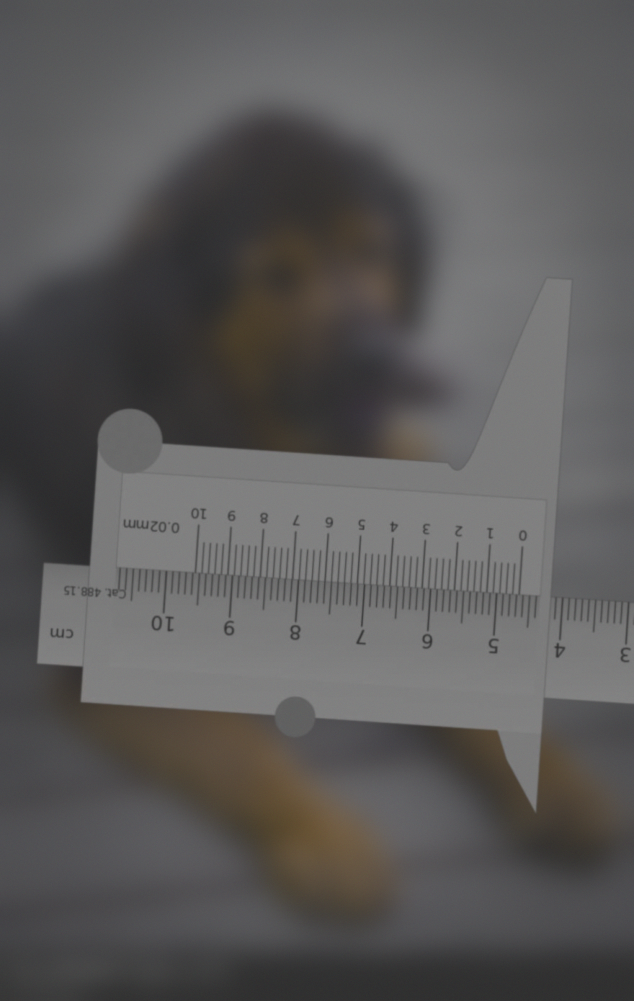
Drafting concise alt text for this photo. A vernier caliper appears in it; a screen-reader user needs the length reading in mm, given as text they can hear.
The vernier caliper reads 46.6 mm
